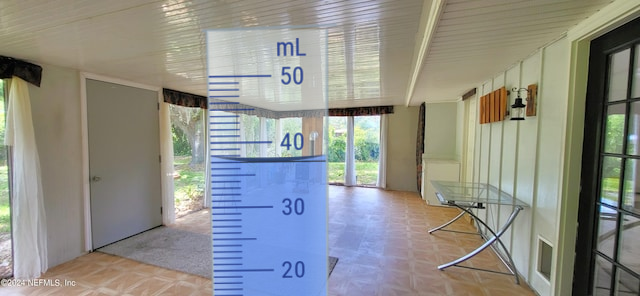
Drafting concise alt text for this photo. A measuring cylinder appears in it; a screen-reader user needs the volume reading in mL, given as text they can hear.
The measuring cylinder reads 37 mL
